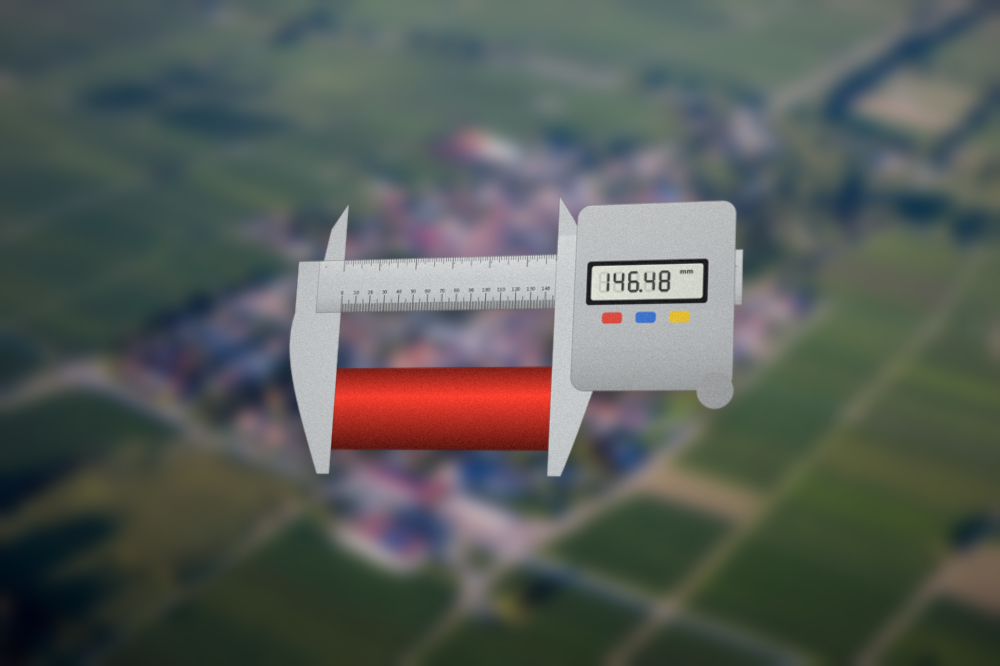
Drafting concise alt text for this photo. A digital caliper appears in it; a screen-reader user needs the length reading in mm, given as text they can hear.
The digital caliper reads 146.48 mm
